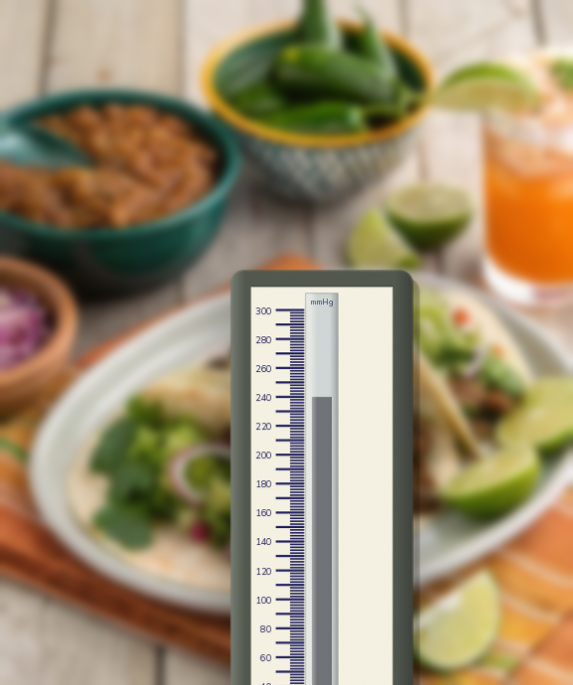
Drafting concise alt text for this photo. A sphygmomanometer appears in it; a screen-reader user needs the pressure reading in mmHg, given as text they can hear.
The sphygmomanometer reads 240 mmHg
